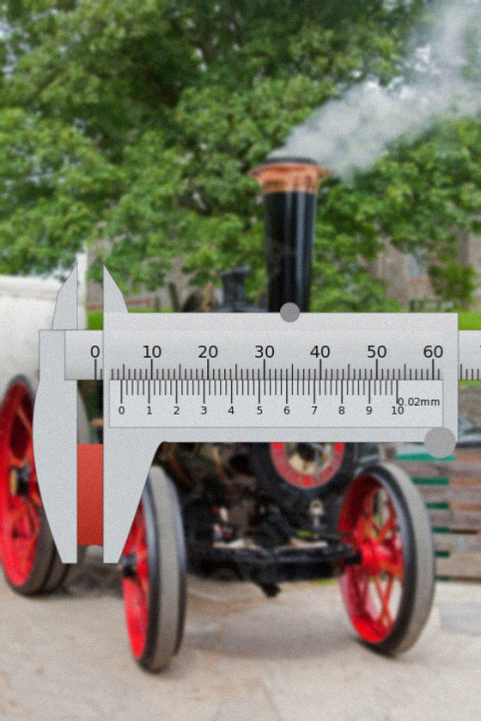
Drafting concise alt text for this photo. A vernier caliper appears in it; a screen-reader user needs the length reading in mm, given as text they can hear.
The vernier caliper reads 4.6 mm
